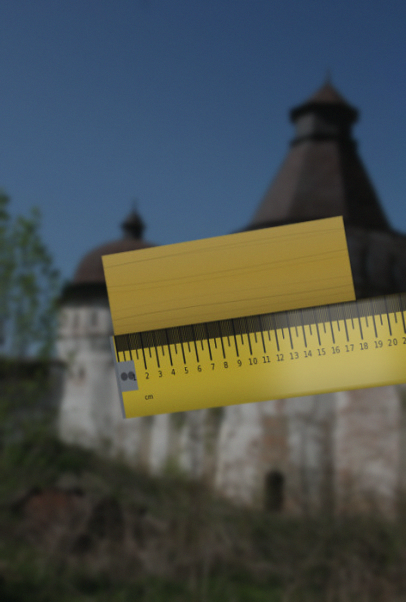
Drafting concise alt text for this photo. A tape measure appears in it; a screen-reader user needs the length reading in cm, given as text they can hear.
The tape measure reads 18 cm
